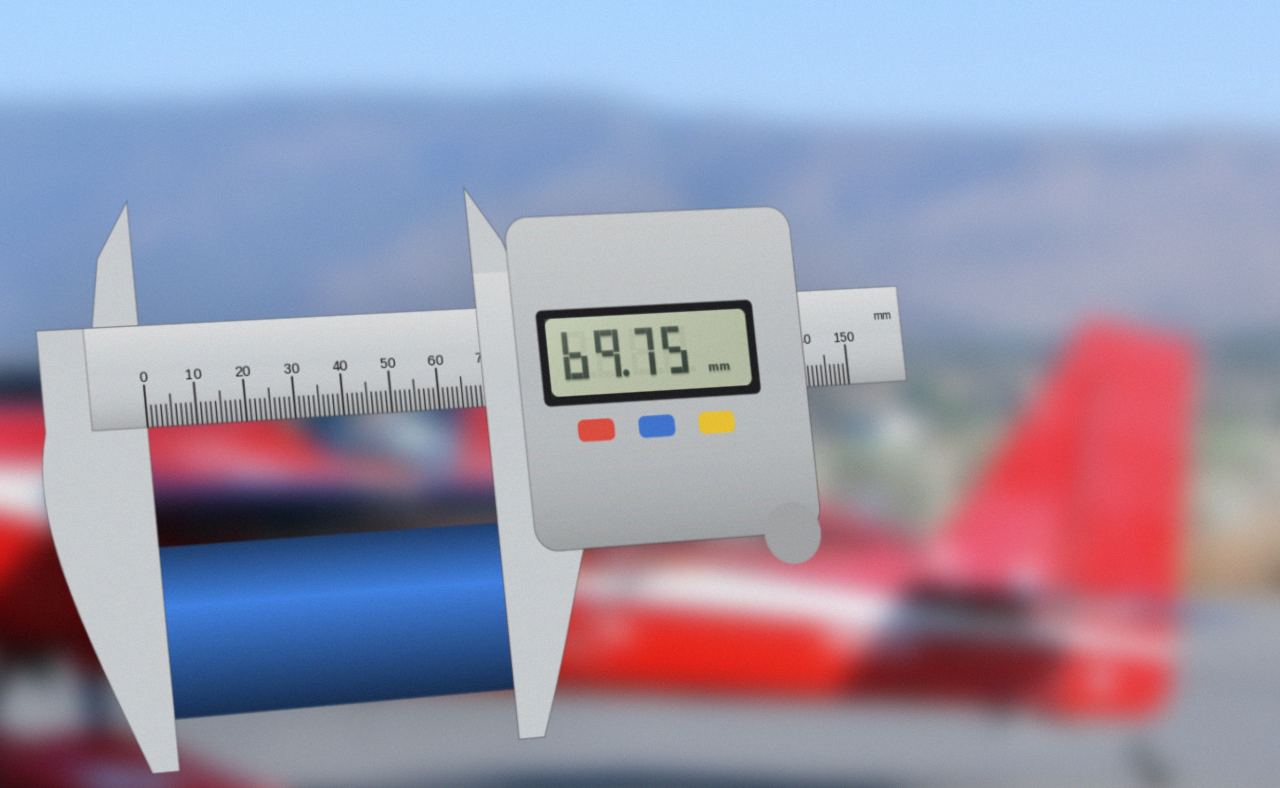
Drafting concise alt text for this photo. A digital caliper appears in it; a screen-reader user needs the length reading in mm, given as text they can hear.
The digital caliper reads 69.75 mm
